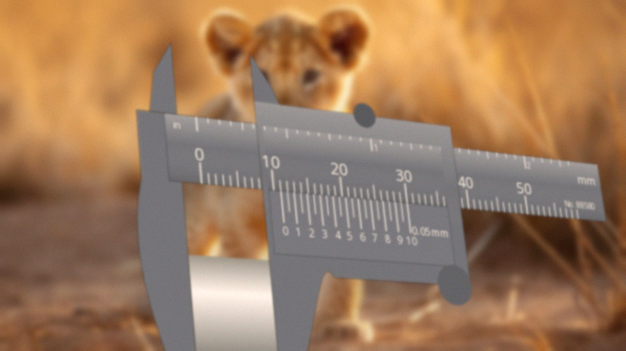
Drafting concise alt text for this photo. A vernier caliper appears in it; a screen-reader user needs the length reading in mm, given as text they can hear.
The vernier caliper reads 11.0 mm
